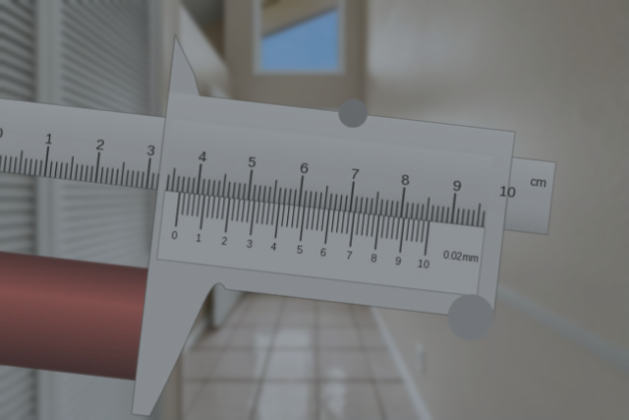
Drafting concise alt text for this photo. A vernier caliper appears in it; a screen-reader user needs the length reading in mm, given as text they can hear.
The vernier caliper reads 36.5 mm
